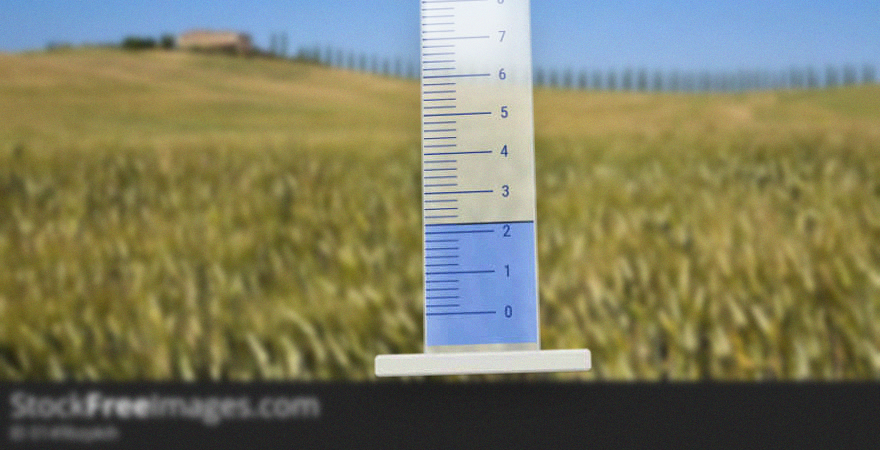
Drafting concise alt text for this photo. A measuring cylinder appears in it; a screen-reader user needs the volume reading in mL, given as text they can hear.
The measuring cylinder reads 2.2 mL
